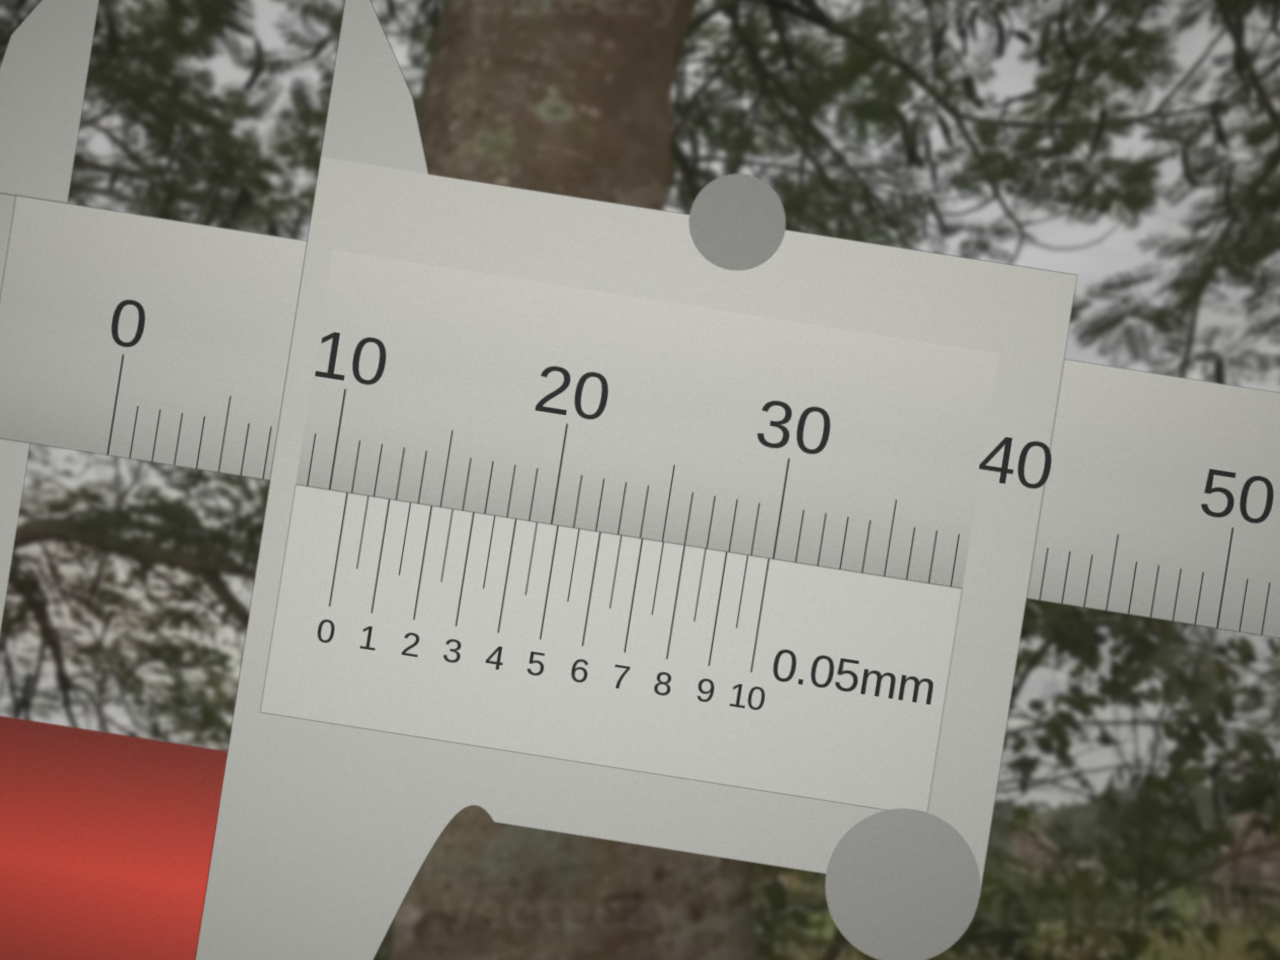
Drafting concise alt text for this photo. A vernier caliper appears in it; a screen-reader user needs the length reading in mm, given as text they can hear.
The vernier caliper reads 10.8 mm
